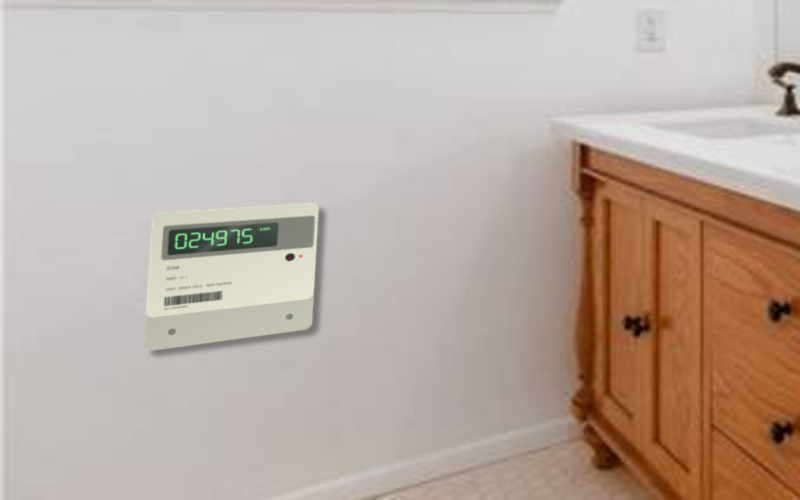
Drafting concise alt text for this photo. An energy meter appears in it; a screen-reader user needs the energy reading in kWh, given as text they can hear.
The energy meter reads 24975 kWh
